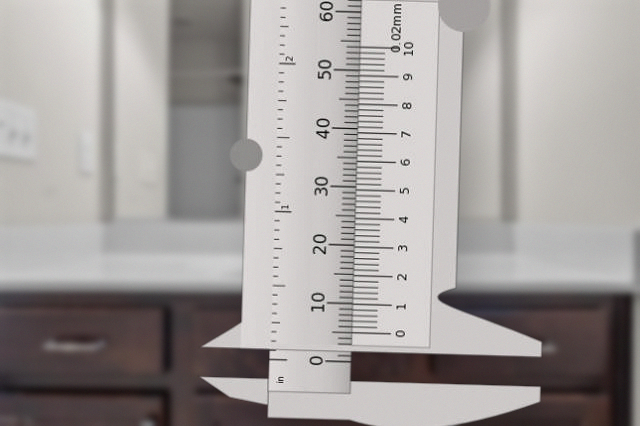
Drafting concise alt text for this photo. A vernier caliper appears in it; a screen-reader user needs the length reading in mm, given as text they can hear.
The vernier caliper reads 5.0 mm
